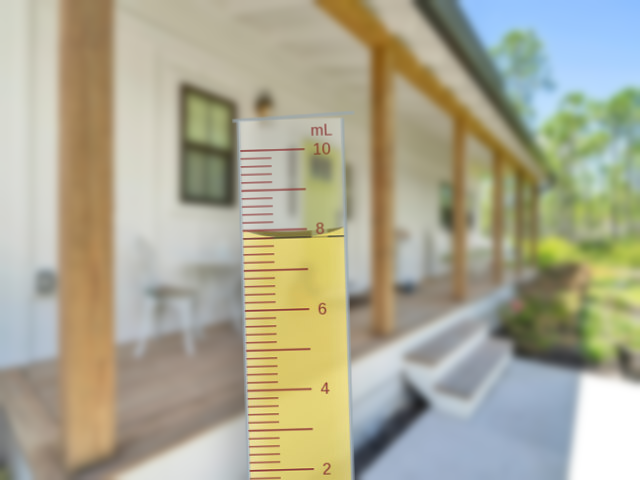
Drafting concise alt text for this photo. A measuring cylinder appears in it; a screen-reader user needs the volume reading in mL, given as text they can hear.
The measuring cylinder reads 7.8 mL
